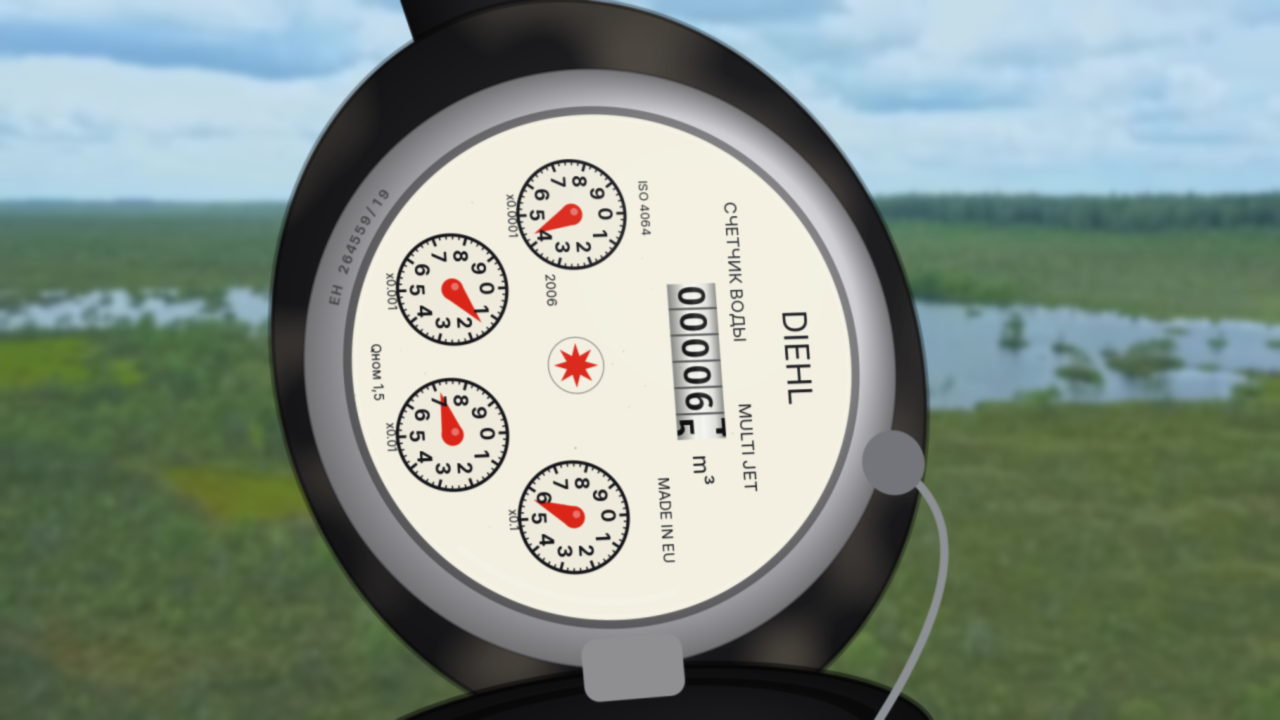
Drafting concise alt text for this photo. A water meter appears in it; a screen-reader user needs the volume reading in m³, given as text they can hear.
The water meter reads 64.5714 m³
